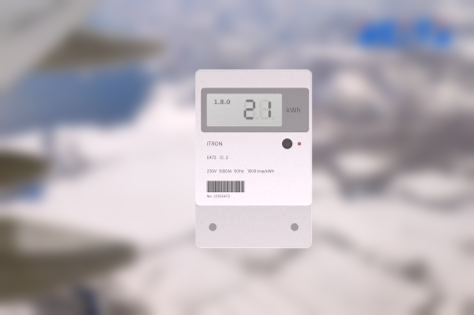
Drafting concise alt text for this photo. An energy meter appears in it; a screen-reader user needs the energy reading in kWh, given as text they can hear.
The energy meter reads 21 kWh
